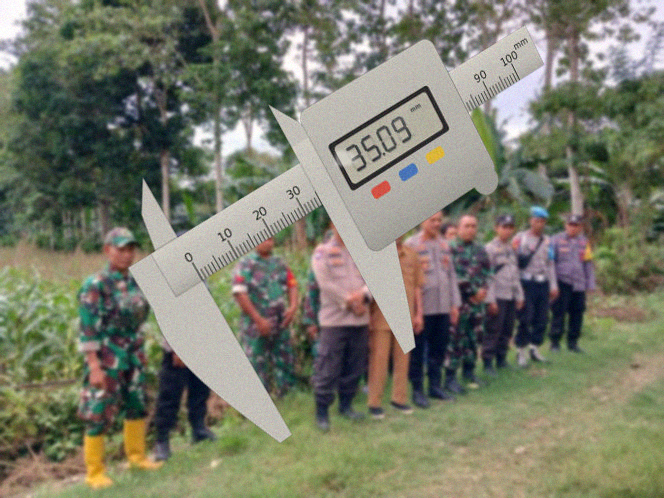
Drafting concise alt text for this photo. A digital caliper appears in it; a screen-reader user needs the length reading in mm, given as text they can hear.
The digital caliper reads 35.09 mm
